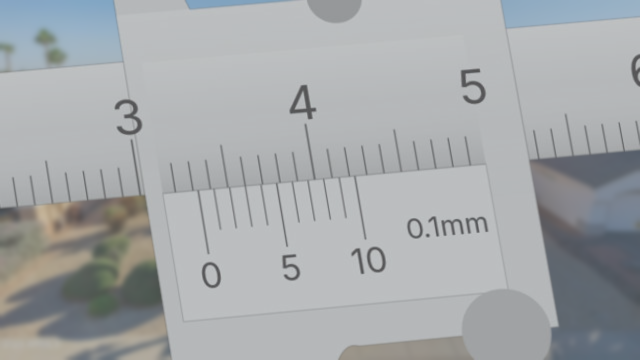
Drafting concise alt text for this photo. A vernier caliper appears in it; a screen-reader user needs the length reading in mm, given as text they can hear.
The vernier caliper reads 33.3 mm
